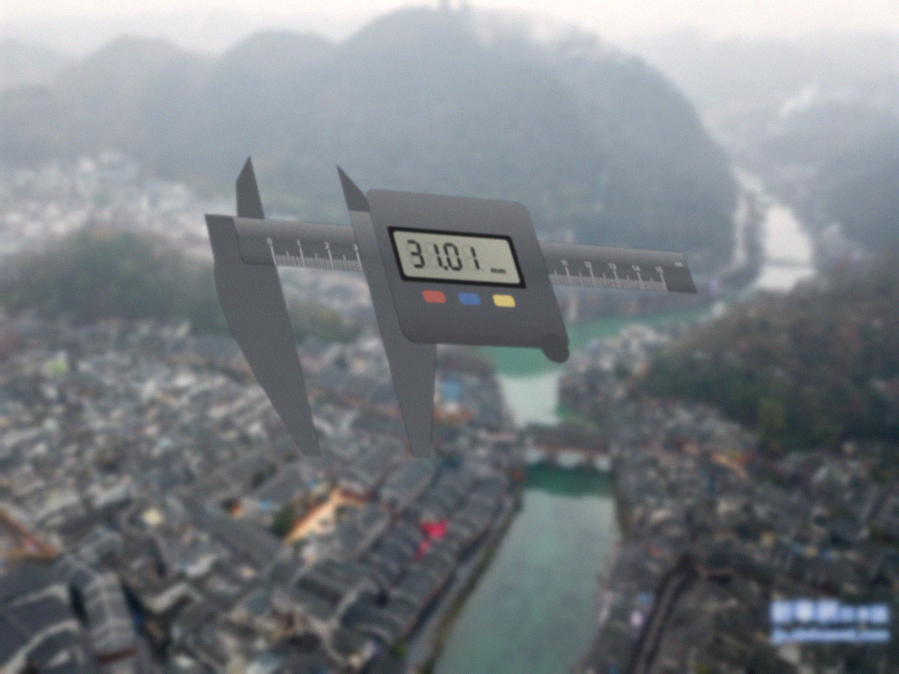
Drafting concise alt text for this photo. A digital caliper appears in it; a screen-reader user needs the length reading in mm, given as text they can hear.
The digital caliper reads 31.01 mm
